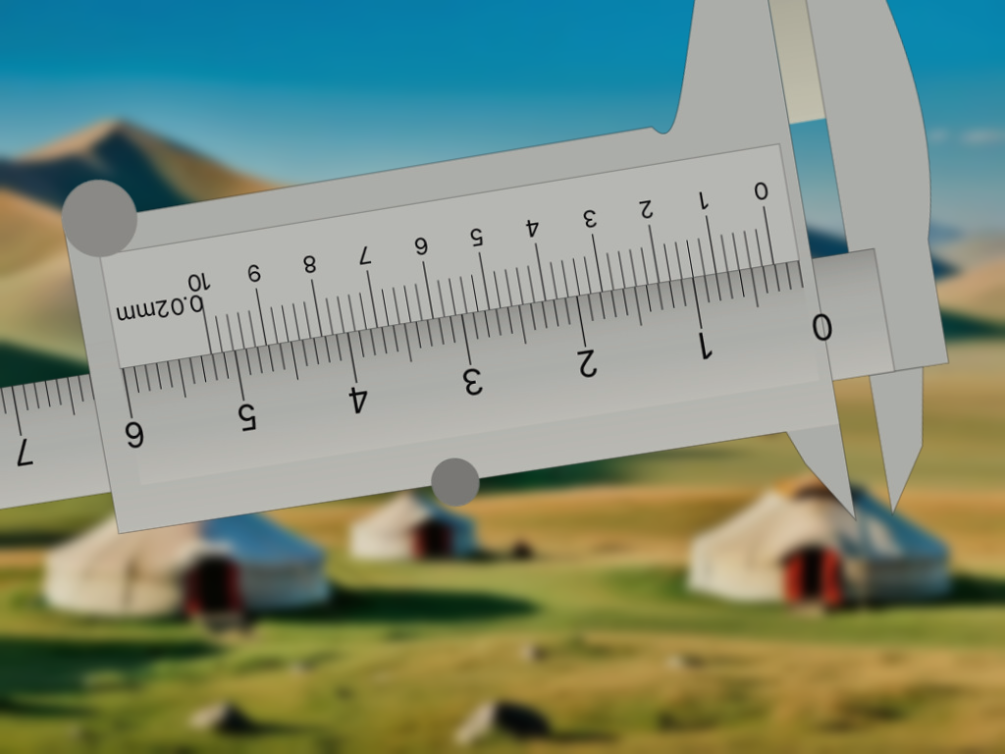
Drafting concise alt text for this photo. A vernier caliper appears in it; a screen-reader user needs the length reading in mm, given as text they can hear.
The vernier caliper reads 3.1 mm
